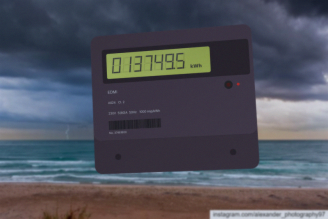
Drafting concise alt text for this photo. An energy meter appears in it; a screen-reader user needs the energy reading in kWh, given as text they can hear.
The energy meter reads 13749.5 kWh
